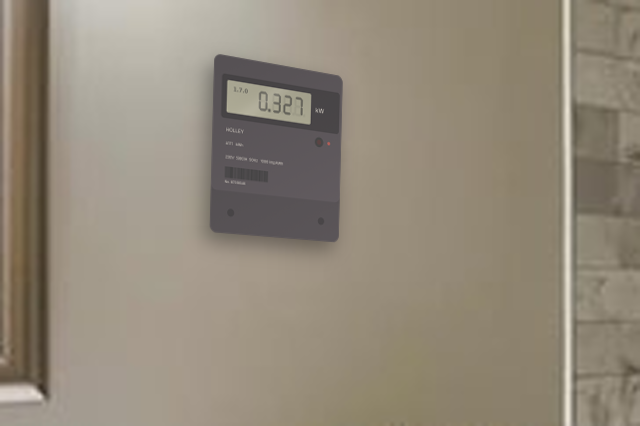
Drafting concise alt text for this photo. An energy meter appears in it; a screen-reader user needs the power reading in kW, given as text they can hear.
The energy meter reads 0.327 kW
